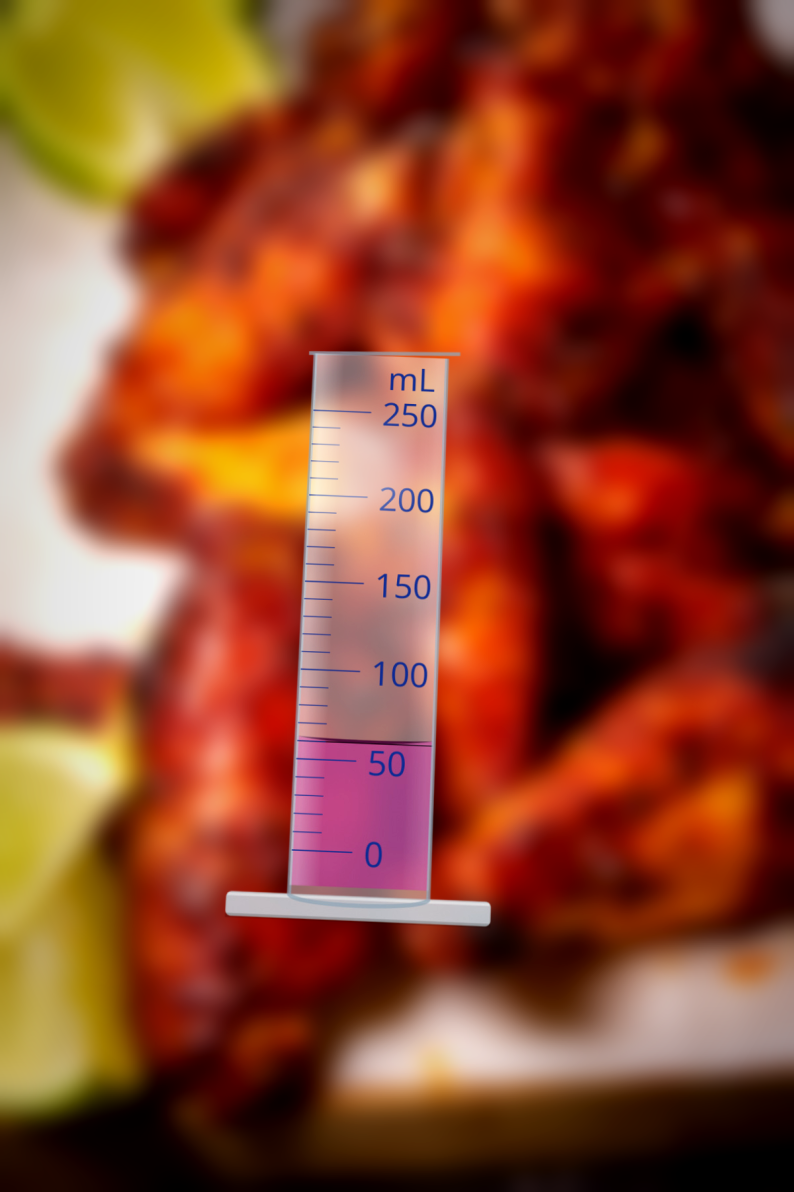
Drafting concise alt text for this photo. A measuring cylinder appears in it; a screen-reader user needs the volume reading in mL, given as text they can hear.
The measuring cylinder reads 60 mL
